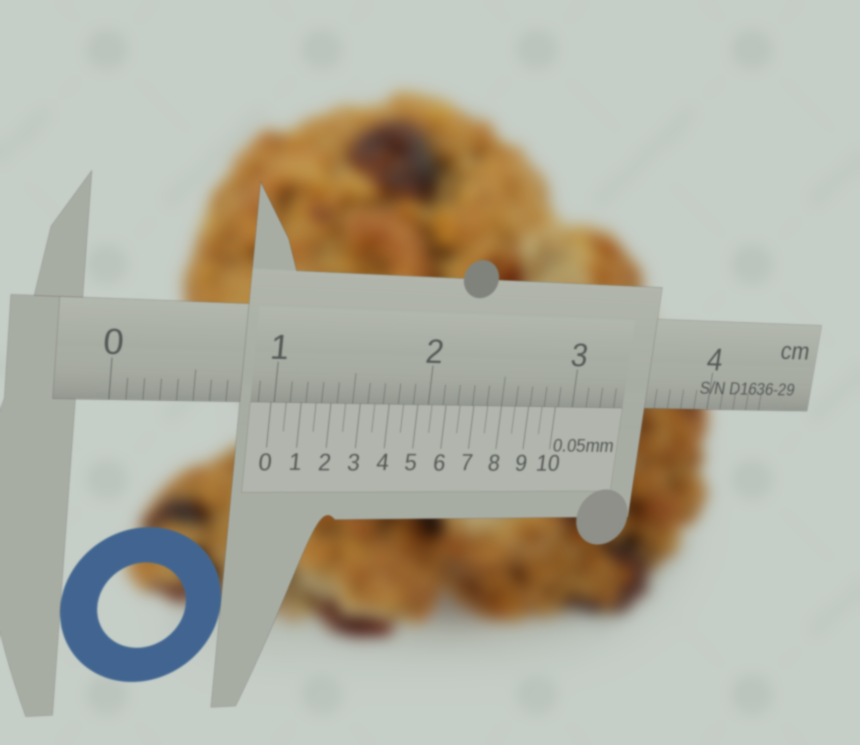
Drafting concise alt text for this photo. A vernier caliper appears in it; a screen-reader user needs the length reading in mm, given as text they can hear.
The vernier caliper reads 9.8 mm
